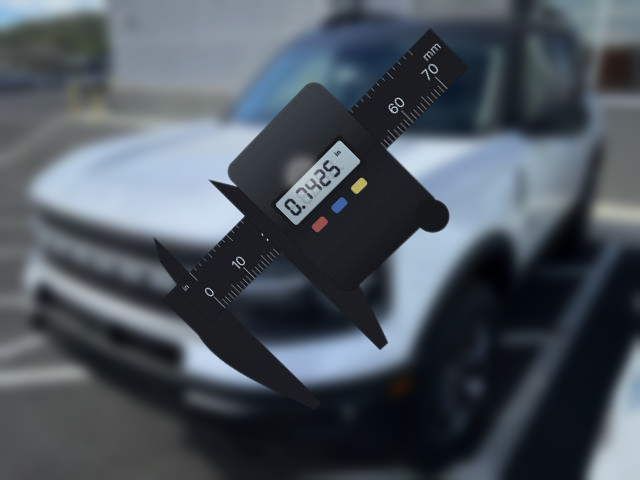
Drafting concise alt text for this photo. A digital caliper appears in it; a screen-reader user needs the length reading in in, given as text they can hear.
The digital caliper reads 0.7425 in
